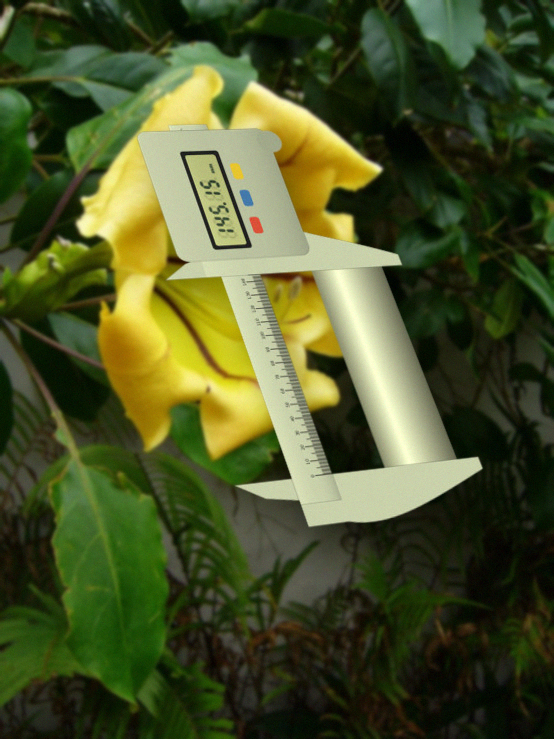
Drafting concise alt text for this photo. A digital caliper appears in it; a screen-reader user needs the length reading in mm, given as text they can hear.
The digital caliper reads 145.15 mm
